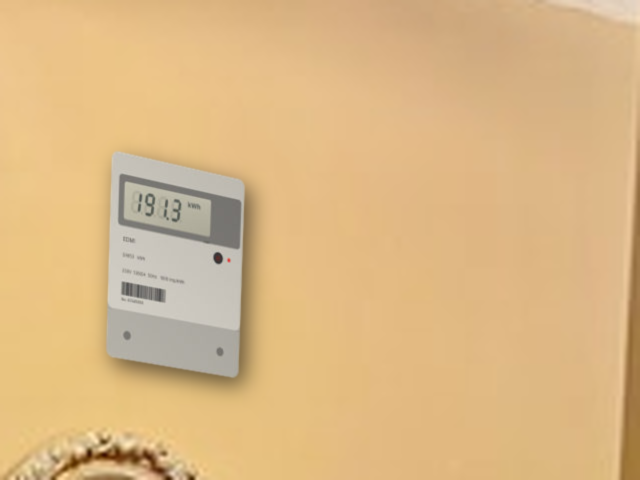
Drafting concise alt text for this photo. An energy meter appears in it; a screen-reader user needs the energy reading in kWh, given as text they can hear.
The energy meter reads 191.3 kWh
